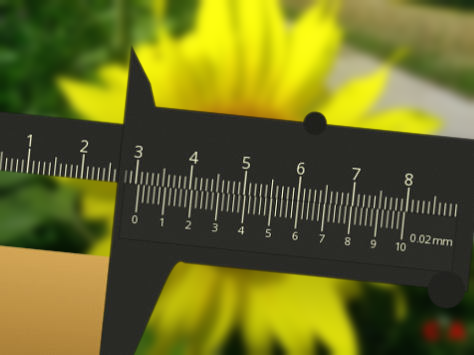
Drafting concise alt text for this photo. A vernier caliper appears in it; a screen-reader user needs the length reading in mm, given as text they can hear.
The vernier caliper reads 30.6 mm
